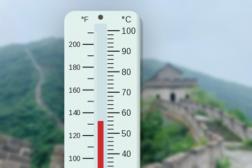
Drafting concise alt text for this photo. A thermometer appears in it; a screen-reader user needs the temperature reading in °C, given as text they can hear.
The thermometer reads 56 °C
